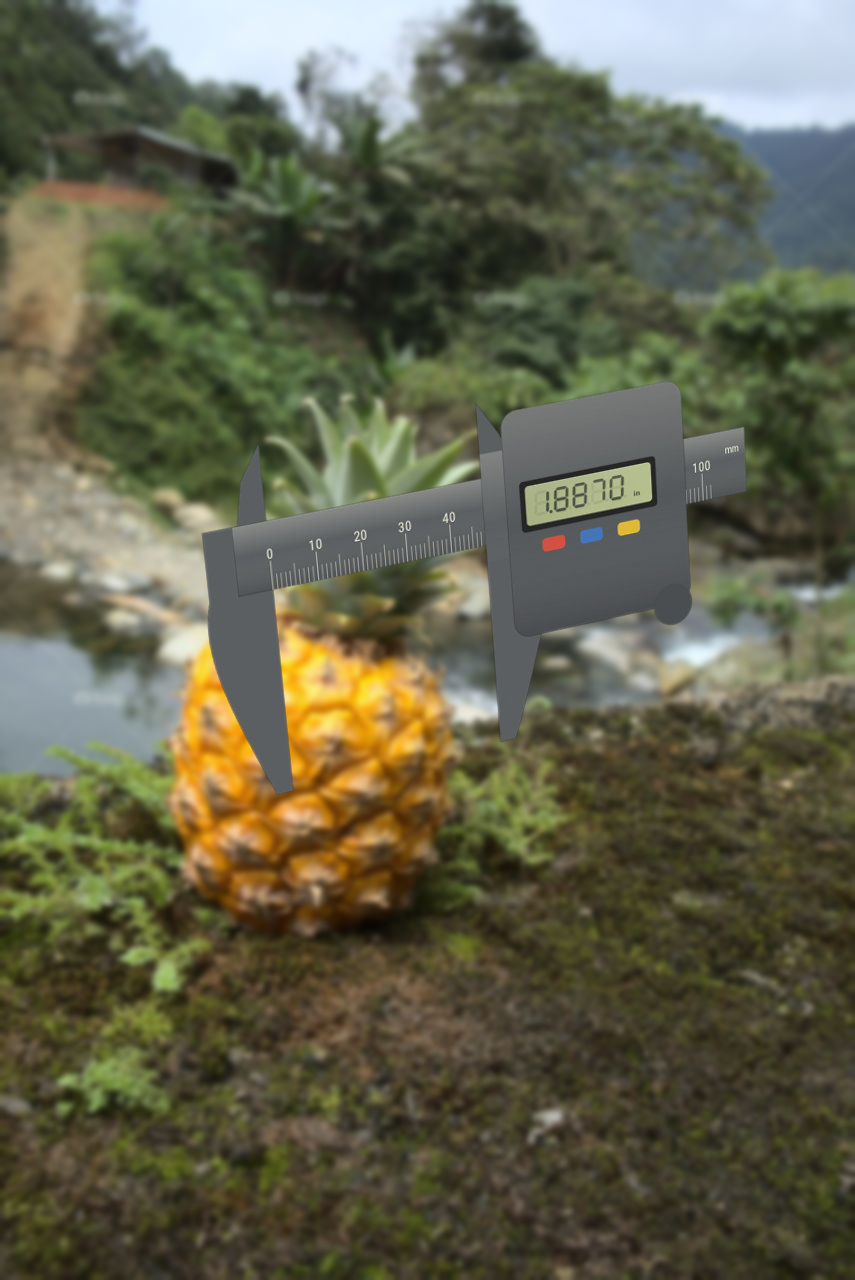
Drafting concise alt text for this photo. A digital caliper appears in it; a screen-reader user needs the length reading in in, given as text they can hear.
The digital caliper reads 1.8870 in
